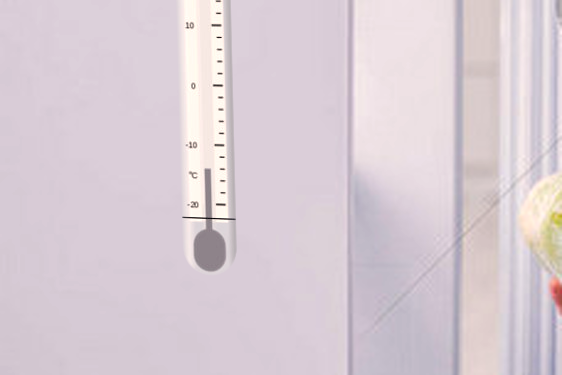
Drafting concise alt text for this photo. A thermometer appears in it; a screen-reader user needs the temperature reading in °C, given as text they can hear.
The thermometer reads -14 °C
